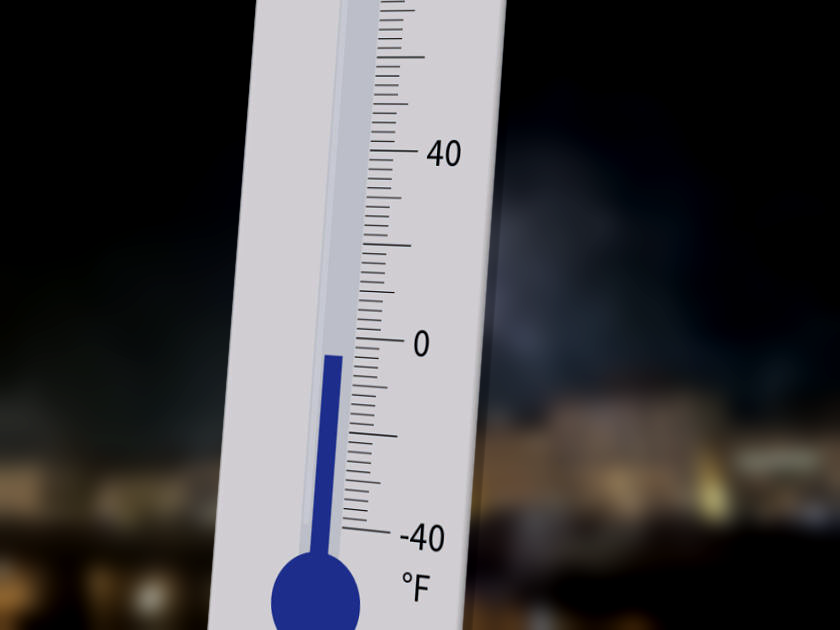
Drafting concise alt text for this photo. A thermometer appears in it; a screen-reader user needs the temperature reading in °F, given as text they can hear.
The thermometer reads -4 °F
